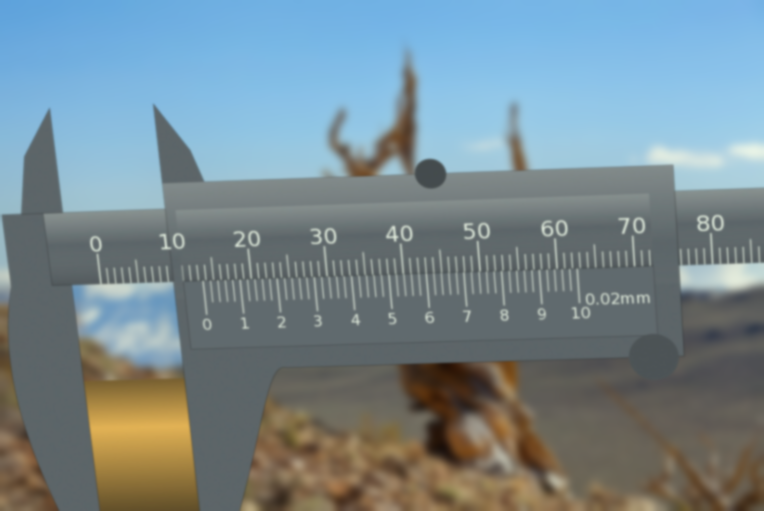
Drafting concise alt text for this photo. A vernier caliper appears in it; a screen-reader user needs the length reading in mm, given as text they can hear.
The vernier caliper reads 13.6 mm
